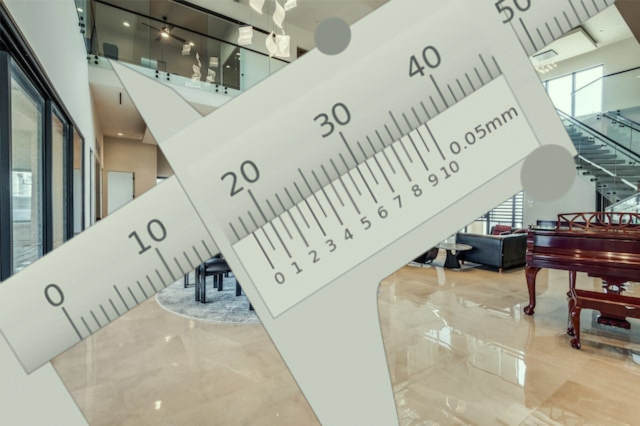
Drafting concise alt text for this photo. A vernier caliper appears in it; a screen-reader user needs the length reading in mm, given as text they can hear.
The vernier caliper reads 18.4 mm
